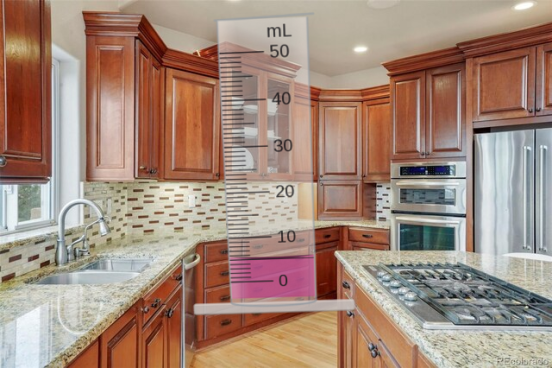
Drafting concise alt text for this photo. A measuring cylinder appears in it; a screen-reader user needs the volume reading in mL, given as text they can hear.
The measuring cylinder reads 5 mL
